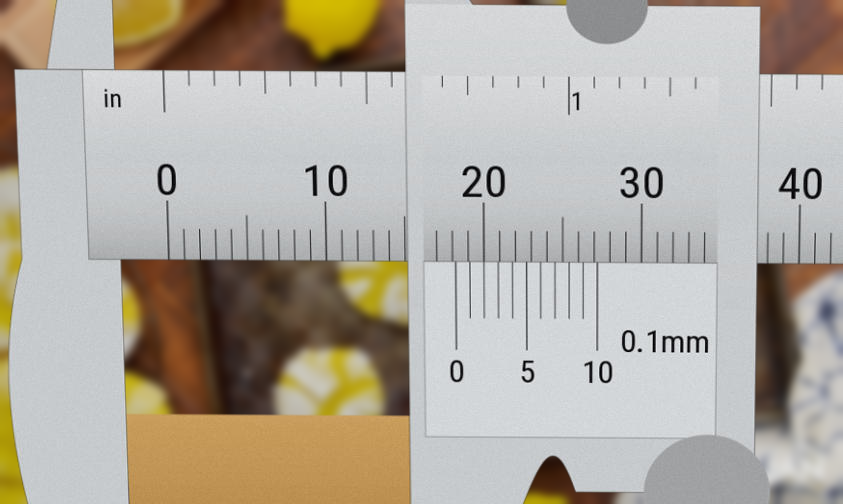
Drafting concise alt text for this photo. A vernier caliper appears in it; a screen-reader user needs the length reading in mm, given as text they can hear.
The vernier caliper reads 18.2 mm
